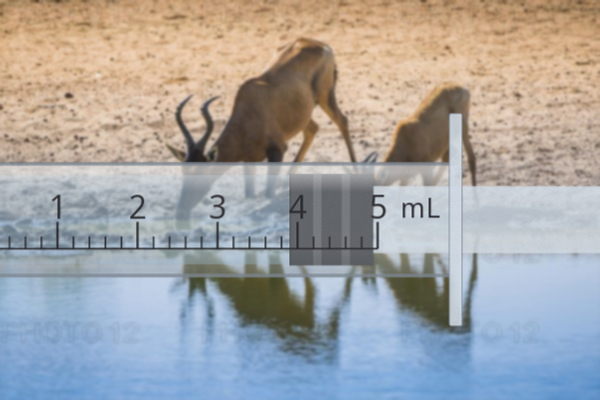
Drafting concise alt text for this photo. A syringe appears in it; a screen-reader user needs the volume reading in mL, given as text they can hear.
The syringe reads 3.9 mL
